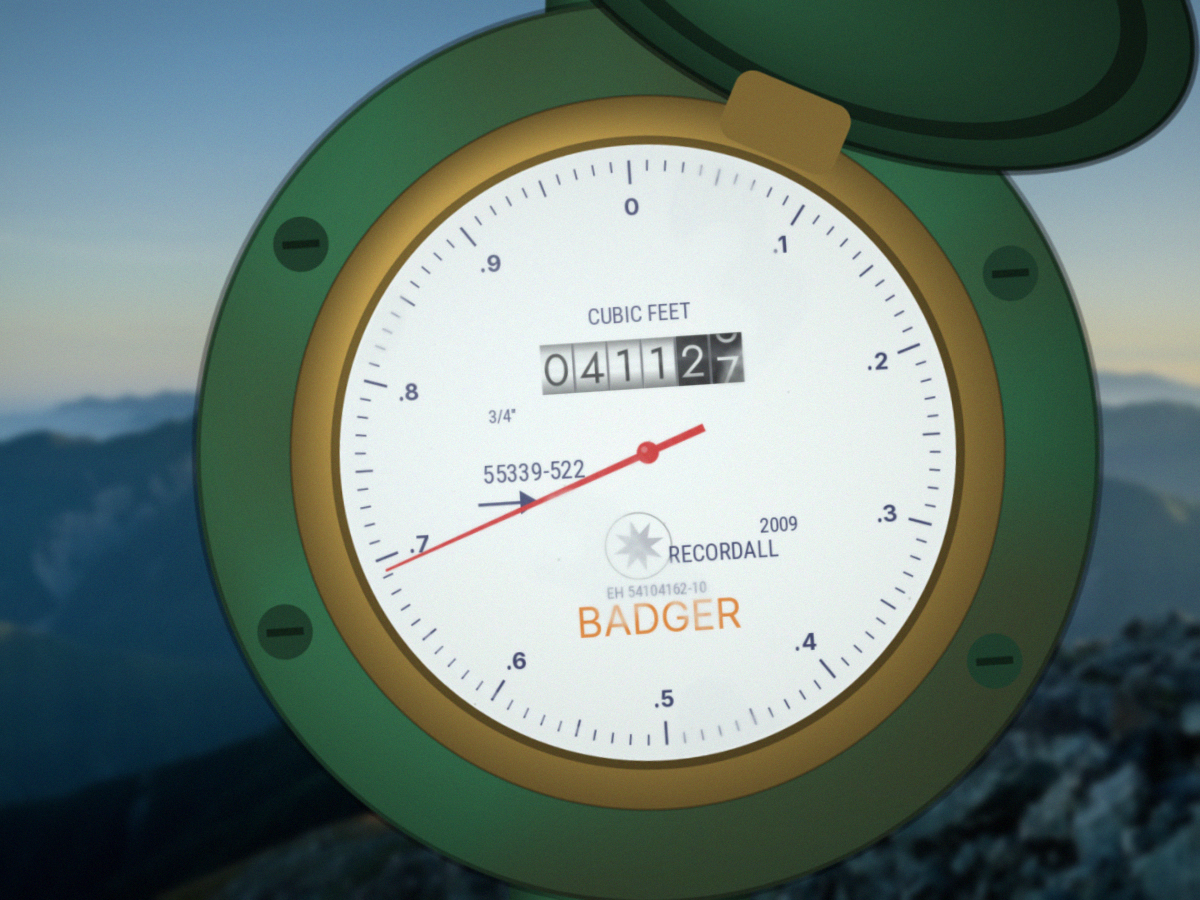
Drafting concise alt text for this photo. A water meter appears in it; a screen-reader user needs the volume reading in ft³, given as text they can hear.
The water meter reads 41126.69 ft³
